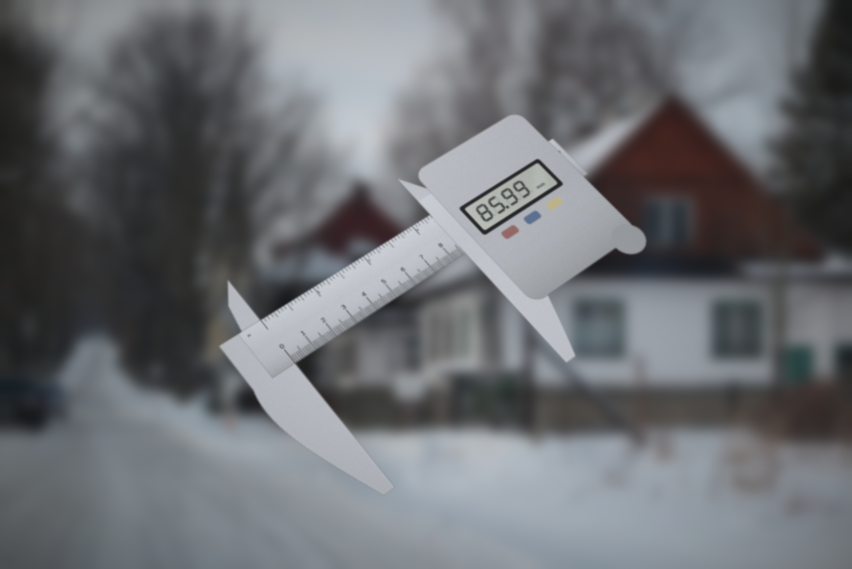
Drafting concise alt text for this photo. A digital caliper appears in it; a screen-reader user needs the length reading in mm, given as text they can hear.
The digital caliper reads 85.99 mm
